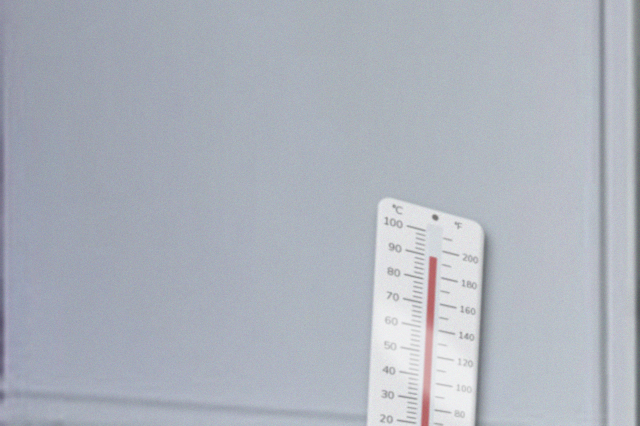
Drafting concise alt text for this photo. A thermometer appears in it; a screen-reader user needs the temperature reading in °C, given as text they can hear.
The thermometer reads 90 °C
